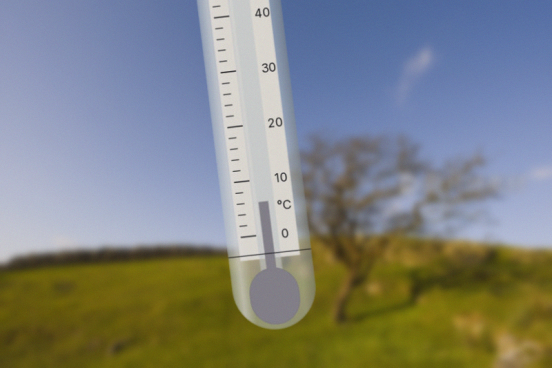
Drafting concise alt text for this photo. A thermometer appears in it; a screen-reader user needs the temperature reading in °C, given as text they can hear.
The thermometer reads 6 °C
